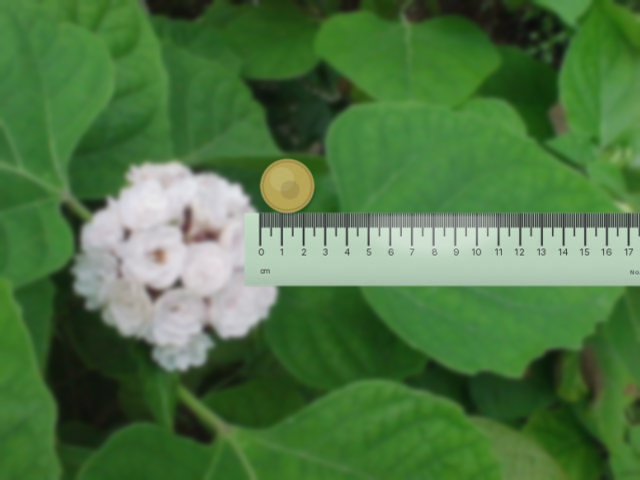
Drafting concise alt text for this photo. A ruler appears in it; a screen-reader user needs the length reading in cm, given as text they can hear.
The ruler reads 2.5 cm
